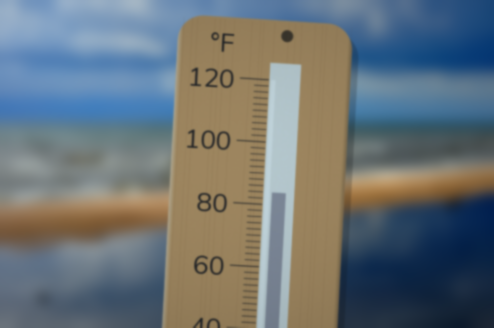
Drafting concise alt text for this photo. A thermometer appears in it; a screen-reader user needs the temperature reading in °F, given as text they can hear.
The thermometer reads 84 °F
